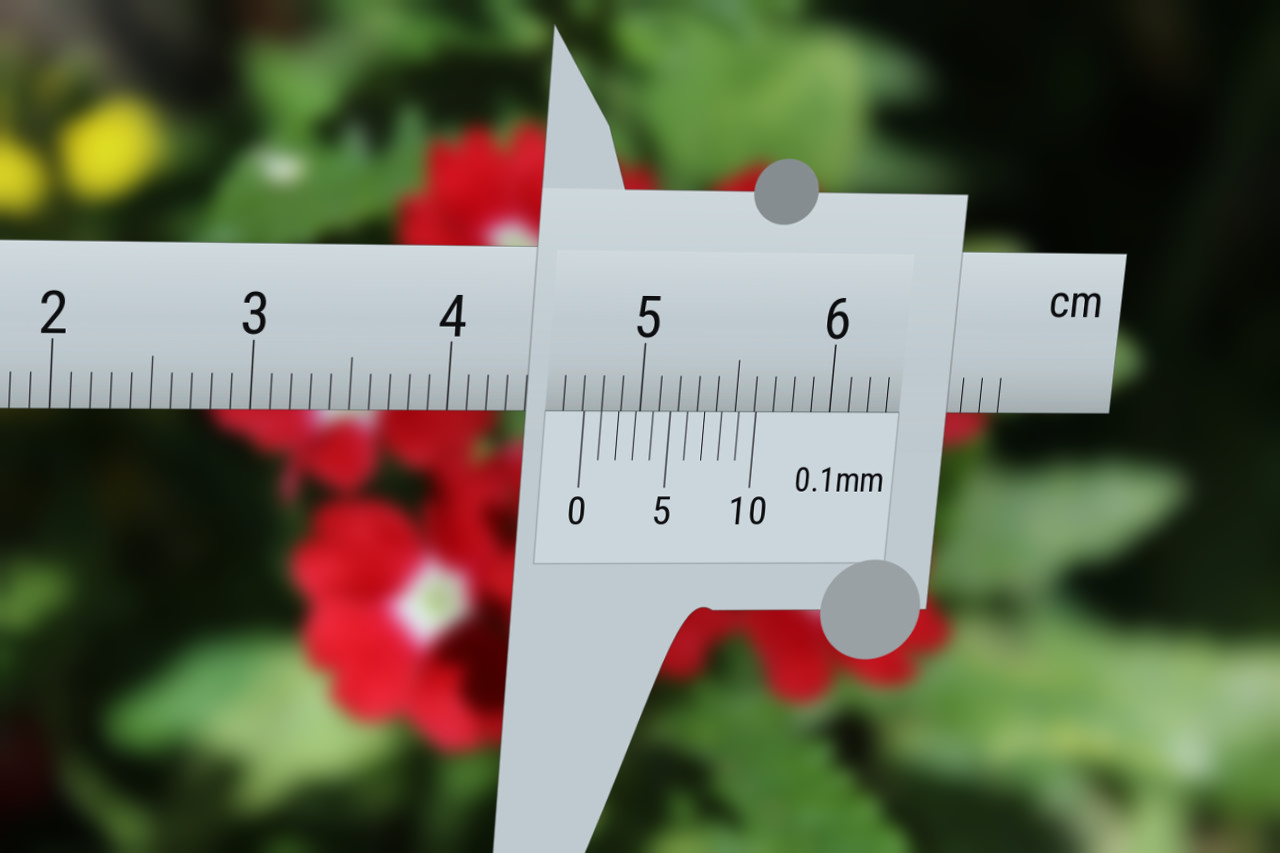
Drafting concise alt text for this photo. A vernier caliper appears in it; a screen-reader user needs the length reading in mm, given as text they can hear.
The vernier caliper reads 47.1 mm
